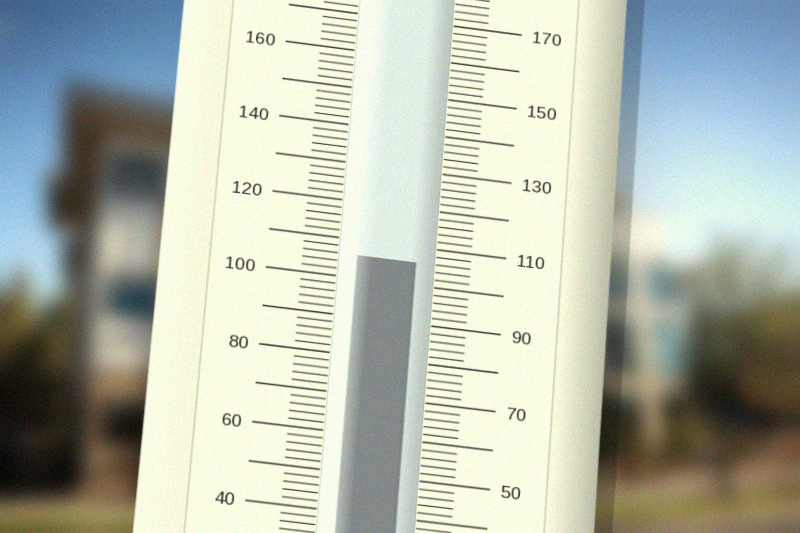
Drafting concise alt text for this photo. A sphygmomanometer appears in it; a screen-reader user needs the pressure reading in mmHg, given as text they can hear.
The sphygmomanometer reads 106 mmHg
